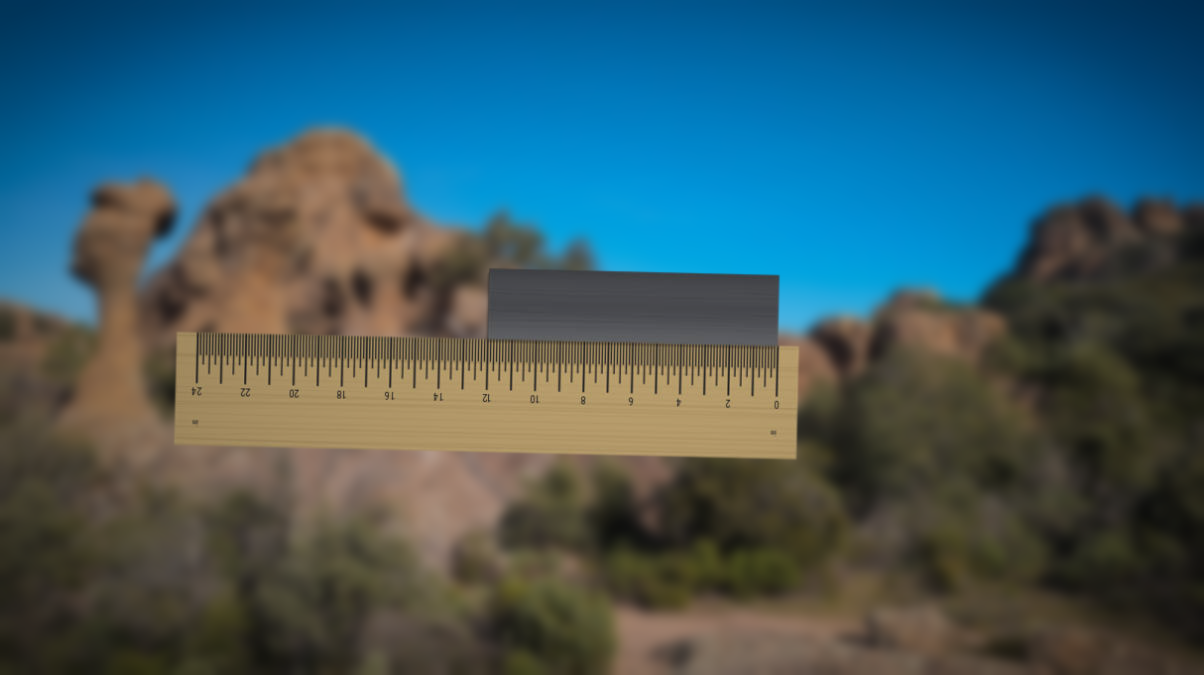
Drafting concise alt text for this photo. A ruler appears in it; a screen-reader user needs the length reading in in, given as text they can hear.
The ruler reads 12 in
